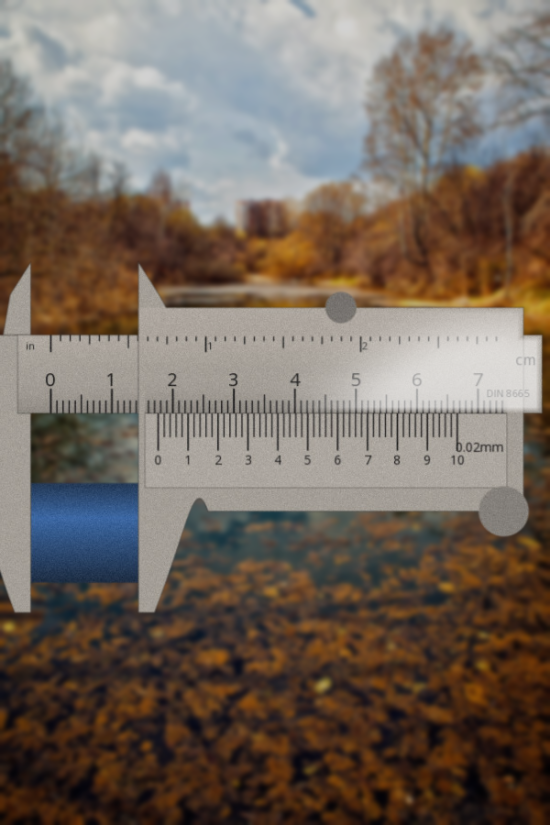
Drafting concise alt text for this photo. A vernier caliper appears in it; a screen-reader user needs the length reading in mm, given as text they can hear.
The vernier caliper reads 17.6 mm
